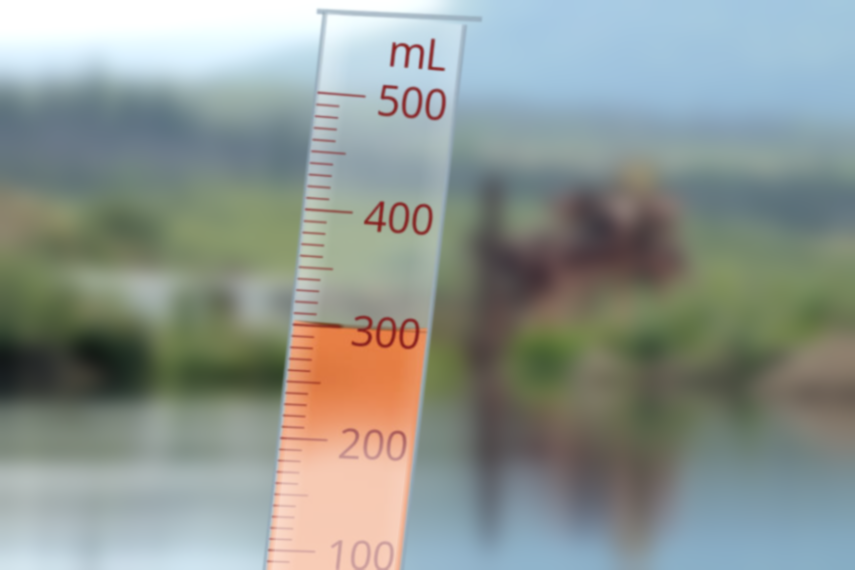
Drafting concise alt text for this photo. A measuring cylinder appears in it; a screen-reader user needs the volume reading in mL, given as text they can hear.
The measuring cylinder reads 300 mL
